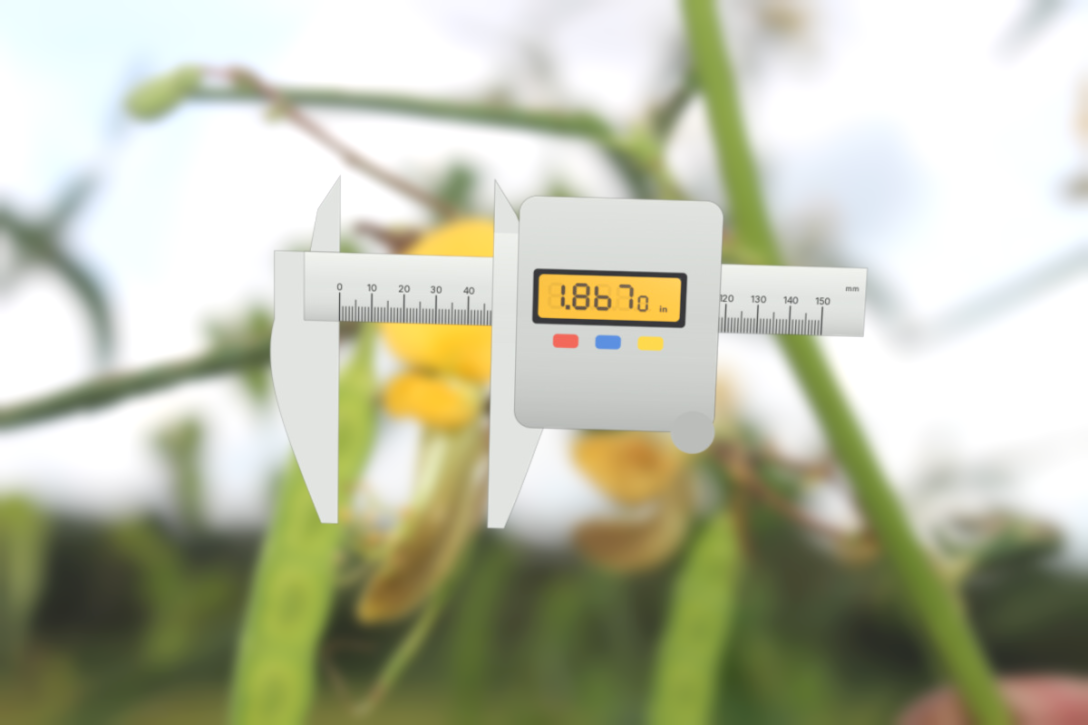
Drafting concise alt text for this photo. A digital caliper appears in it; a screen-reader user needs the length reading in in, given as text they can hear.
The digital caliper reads 1.8670 in
